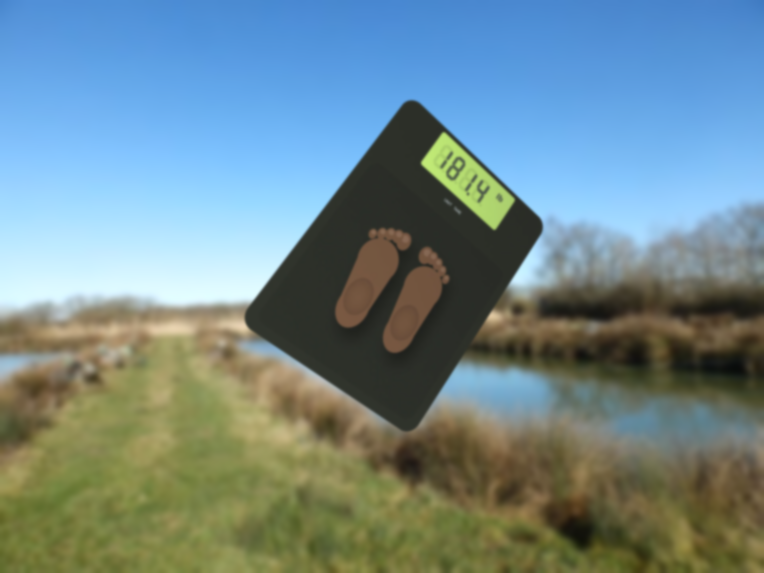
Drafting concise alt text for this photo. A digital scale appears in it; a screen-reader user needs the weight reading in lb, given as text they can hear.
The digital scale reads 181.4 lb
